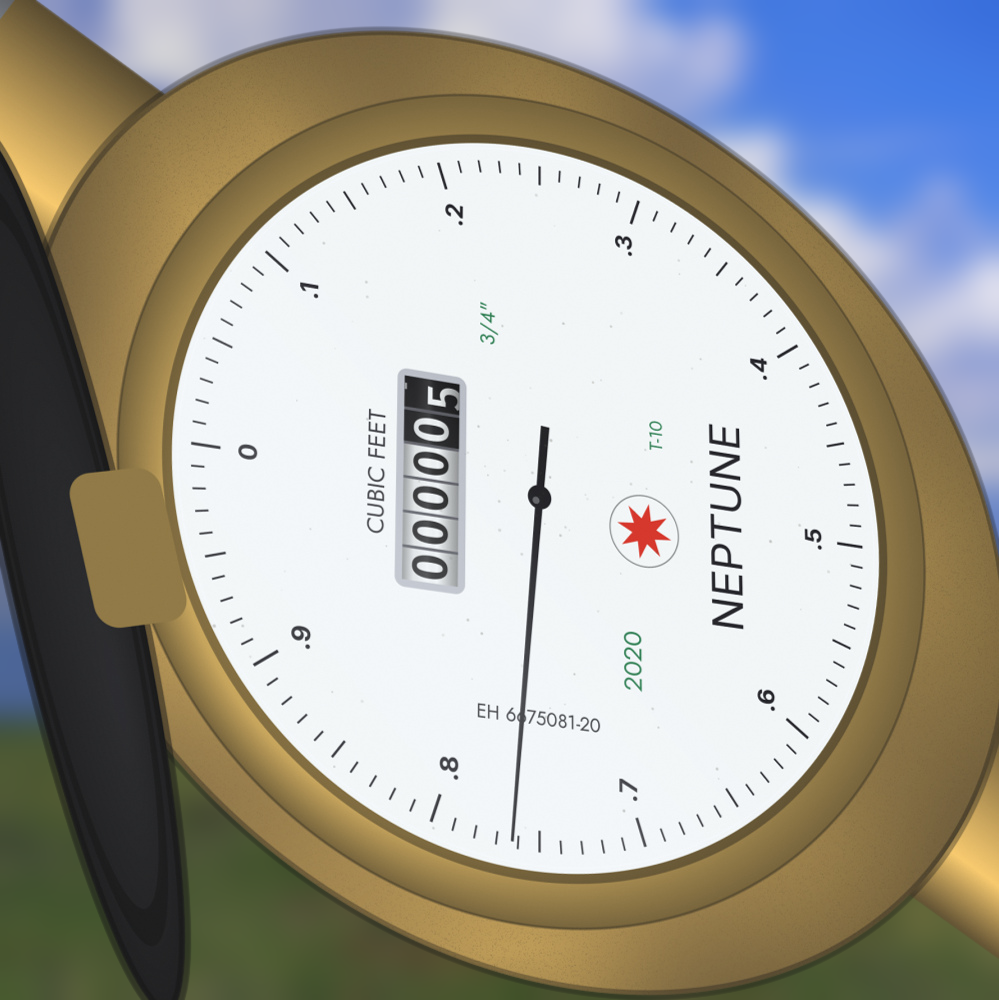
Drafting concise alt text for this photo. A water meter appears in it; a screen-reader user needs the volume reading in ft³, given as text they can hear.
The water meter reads 4.76 ft³
